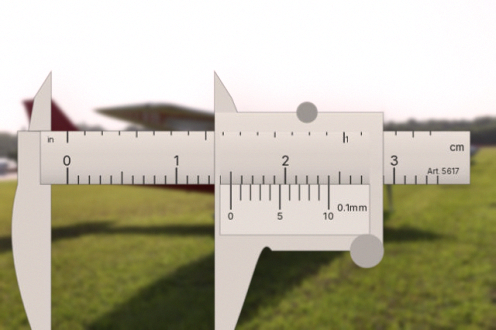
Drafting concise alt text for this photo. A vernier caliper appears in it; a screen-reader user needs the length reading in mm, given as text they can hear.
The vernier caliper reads 15.0 mm
